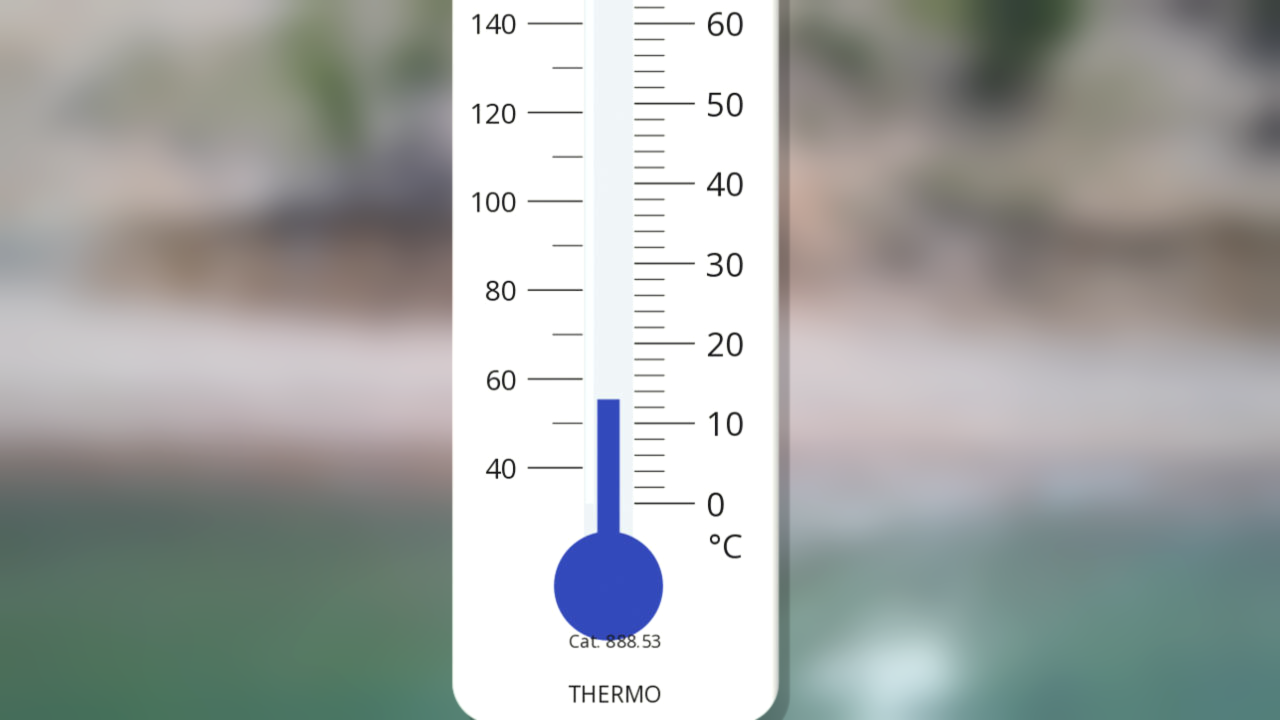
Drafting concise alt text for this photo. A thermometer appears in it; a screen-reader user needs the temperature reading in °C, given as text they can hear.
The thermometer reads 13 °C
